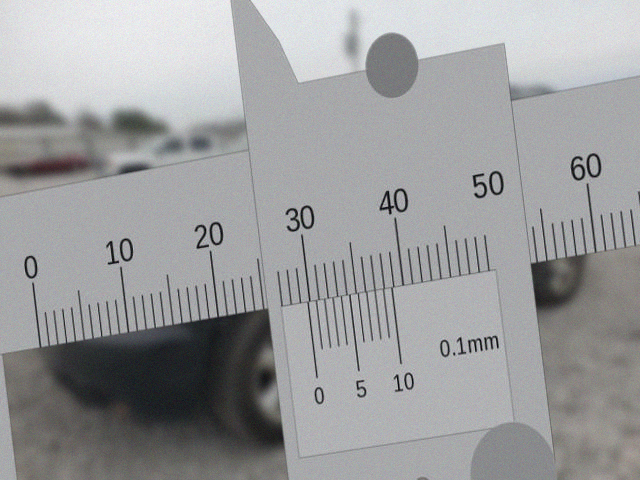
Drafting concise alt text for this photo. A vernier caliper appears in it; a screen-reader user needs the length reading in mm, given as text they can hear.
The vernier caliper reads 29.8 mm
